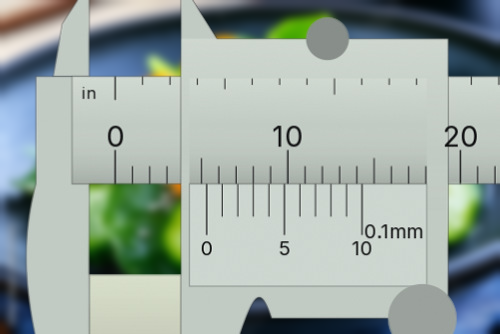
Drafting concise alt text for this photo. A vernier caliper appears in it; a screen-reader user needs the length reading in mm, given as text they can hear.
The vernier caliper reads 5.3 mm
